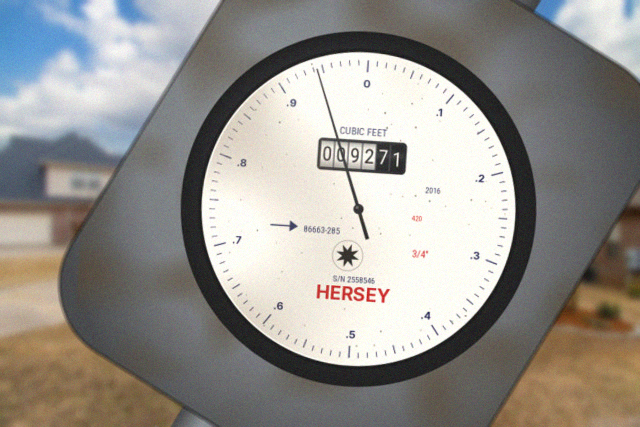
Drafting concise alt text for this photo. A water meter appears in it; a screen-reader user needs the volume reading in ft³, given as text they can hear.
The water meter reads 9270.94 ft³
